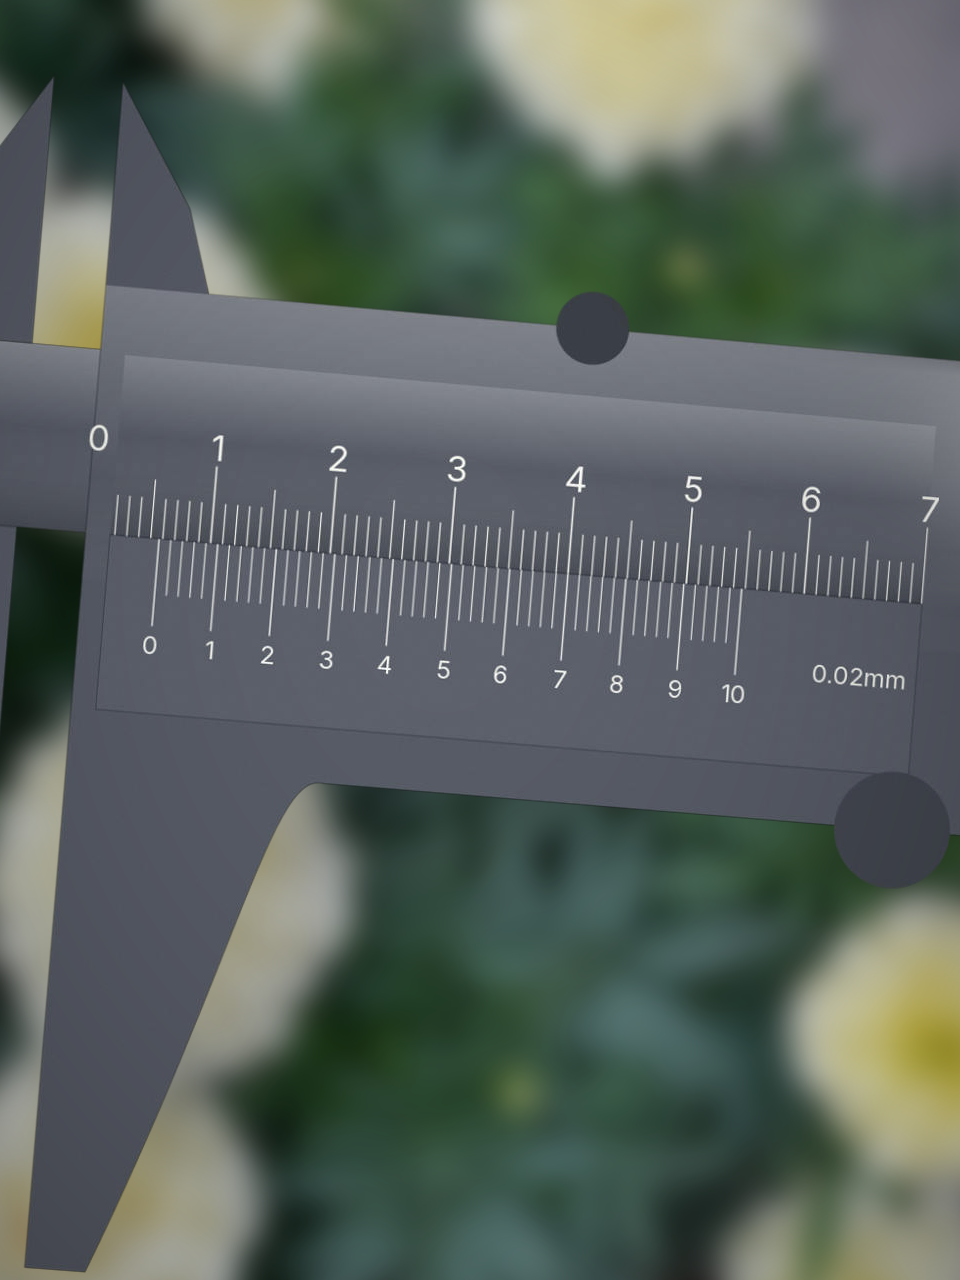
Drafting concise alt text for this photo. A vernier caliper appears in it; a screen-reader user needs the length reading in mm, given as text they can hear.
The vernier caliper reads 5.7 mm
